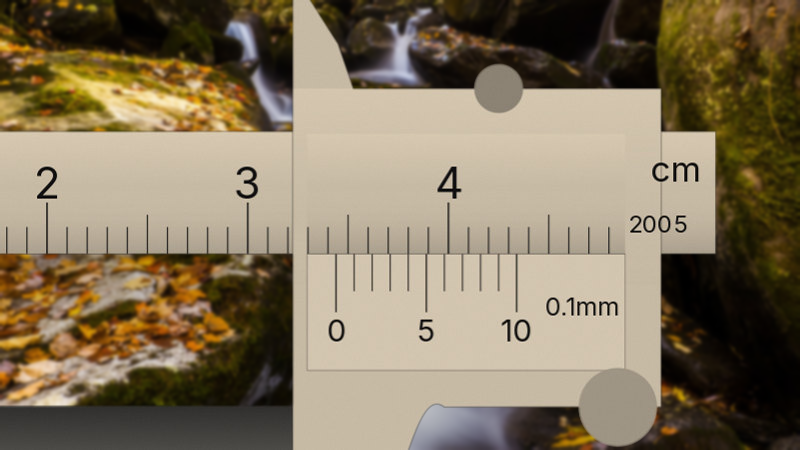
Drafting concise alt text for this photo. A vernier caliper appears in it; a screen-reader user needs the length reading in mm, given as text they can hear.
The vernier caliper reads 34.4 mm
